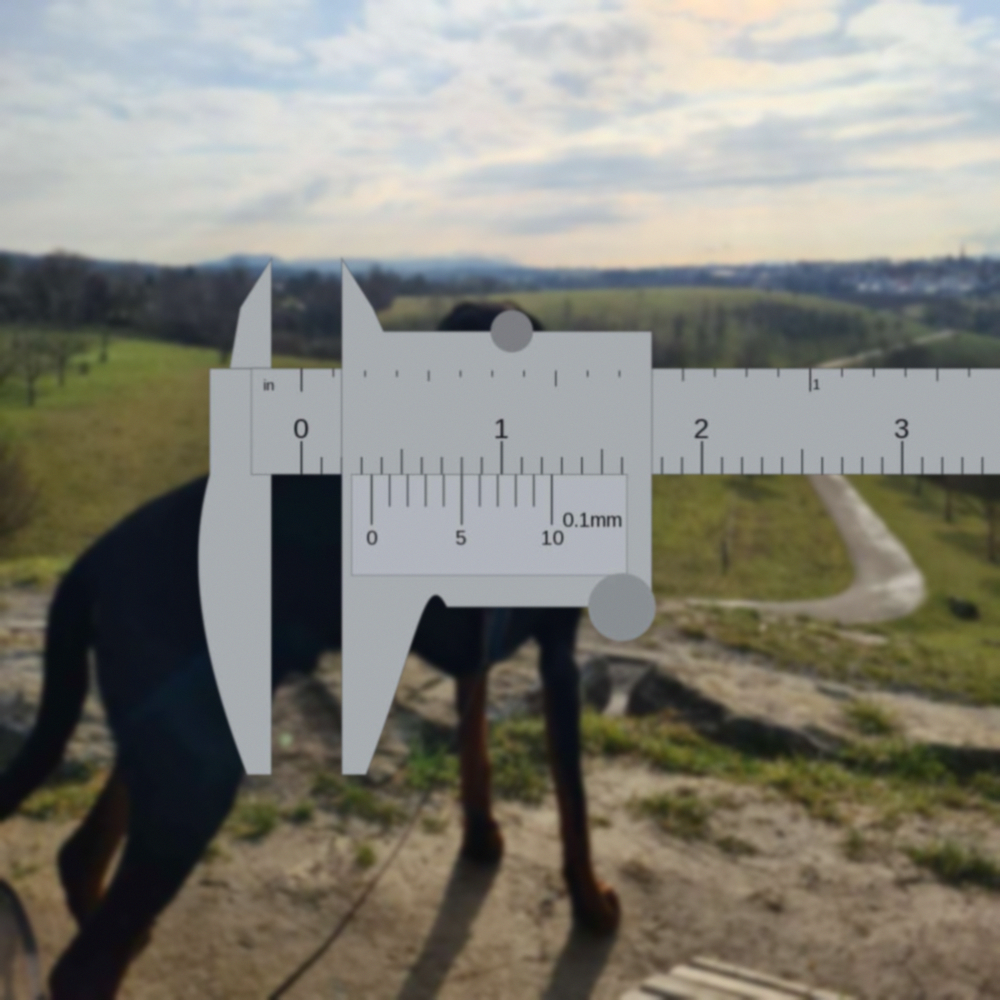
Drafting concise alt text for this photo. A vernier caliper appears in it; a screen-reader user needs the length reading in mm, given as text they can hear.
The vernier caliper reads 3.5 mm
